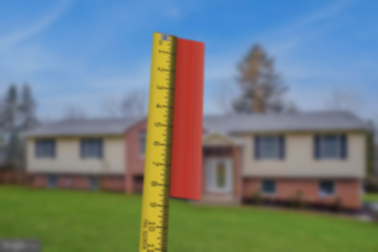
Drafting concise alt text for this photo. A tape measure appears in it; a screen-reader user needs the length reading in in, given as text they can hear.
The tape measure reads 8.5 in
